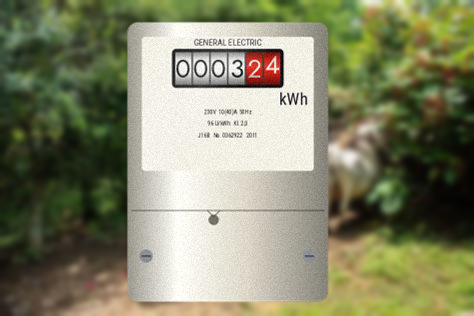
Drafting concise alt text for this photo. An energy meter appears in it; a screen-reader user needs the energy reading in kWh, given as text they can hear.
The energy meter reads 3.24 kWh
